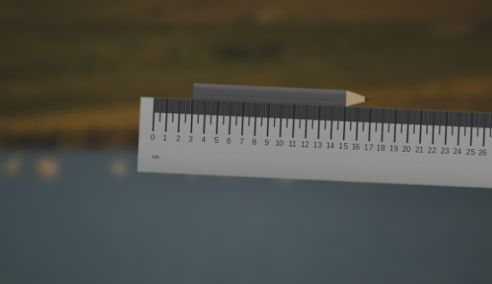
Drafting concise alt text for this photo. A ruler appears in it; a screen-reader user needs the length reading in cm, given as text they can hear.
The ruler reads 14 cm
